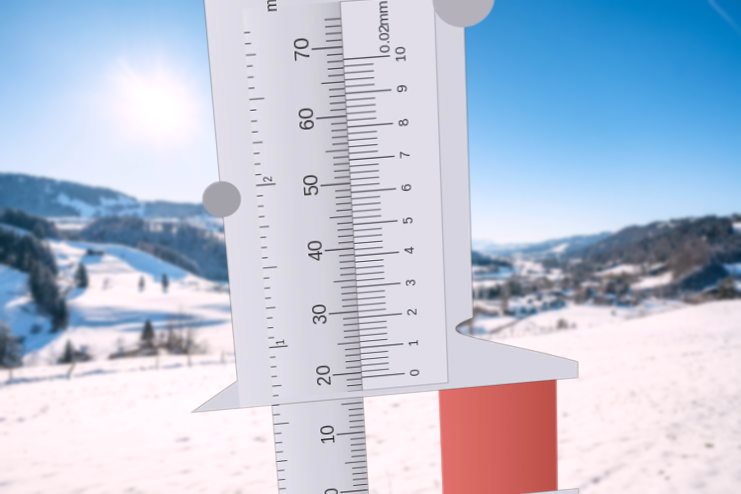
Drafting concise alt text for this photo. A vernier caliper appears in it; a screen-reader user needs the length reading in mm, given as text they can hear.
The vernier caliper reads 19.2 mm
